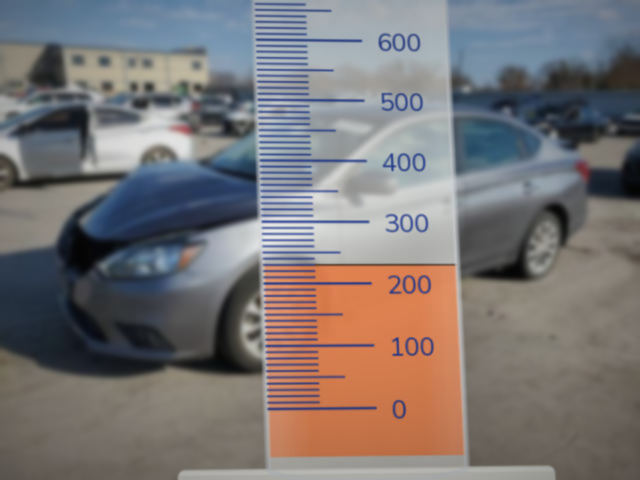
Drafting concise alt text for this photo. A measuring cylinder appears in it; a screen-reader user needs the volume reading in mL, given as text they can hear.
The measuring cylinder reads 230 mL
